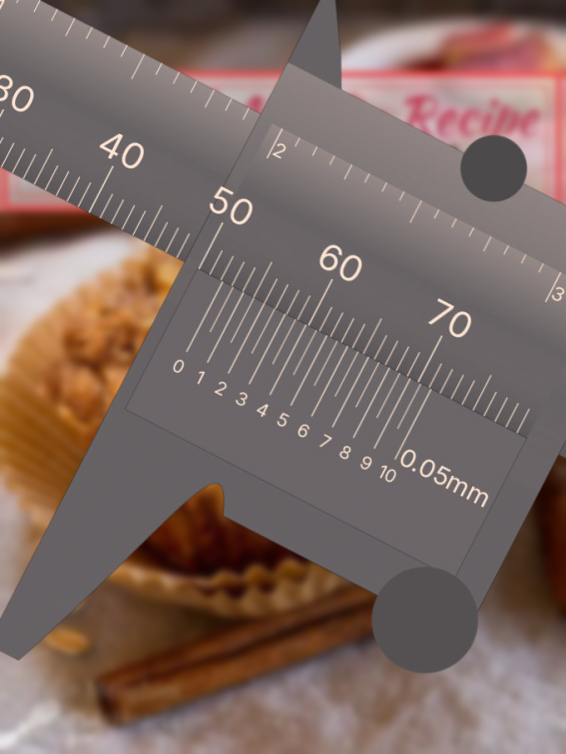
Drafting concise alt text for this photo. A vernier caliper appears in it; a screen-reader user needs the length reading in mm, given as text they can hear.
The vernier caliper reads 52.2 mm
